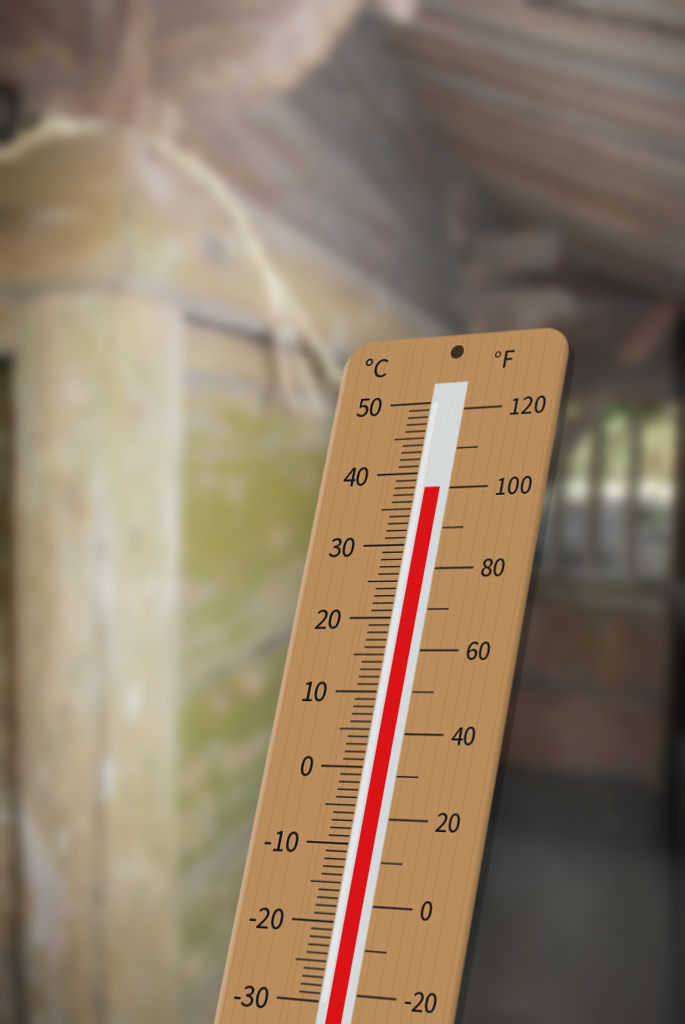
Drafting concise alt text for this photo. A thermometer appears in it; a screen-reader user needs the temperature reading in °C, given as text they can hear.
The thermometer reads 38 °C
